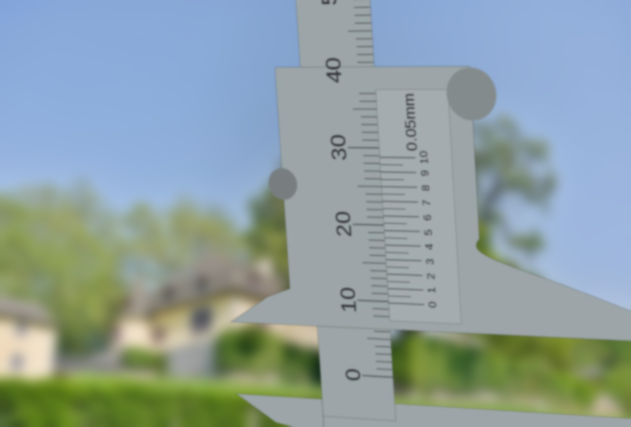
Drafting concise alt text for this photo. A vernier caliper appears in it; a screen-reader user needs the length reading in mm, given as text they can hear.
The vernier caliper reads 9.8 mm
